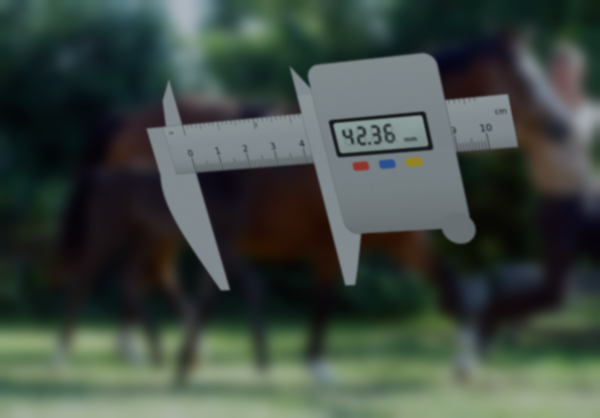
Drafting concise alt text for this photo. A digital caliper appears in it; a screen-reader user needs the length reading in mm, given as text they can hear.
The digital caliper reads 42.36 mm
